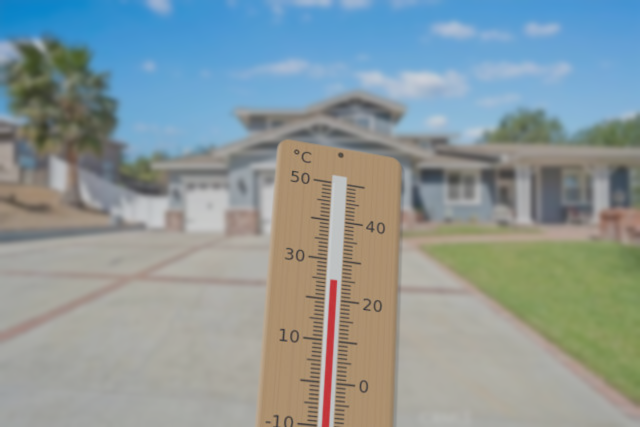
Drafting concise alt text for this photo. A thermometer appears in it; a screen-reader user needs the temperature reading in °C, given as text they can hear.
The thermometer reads 25 °C
